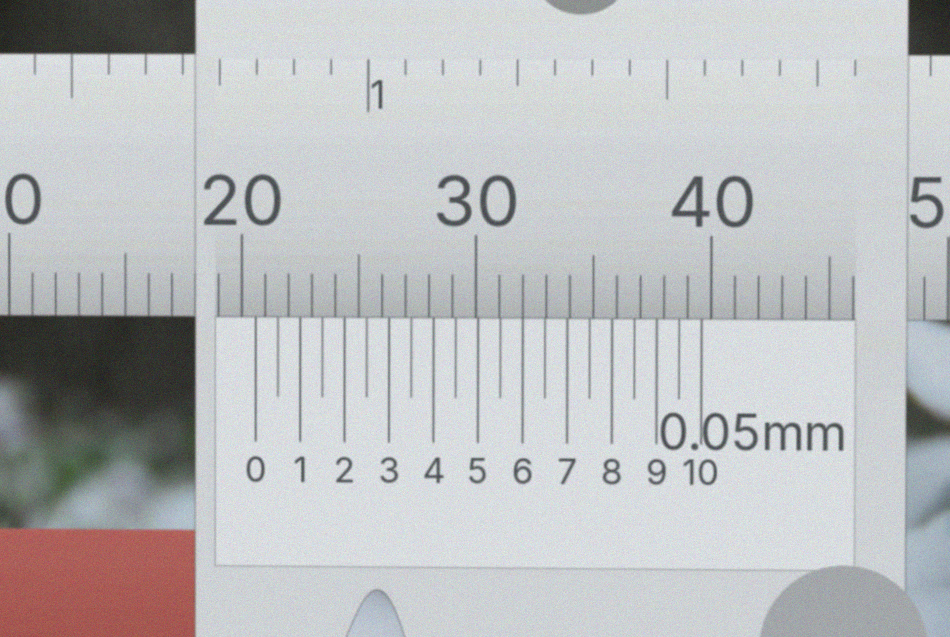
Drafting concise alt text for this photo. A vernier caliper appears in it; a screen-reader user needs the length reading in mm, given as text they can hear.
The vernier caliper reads 20.6 mm
